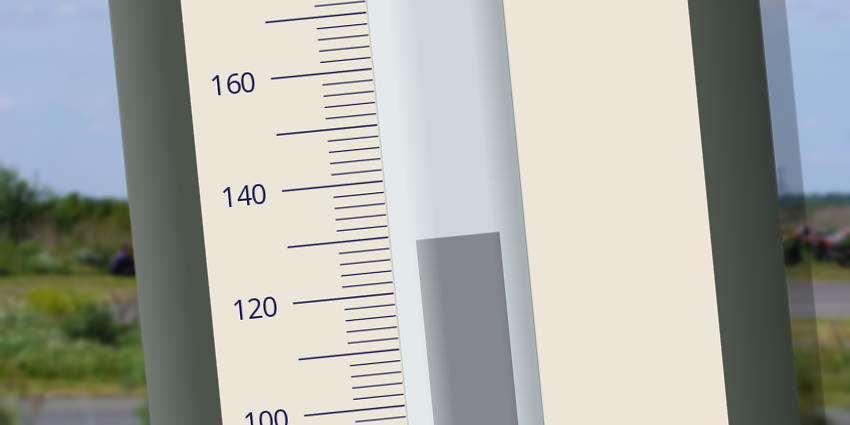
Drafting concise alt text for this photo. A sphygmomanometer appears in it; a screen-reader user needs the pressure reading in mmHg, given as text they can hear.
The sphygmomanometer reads 129 mmHg
